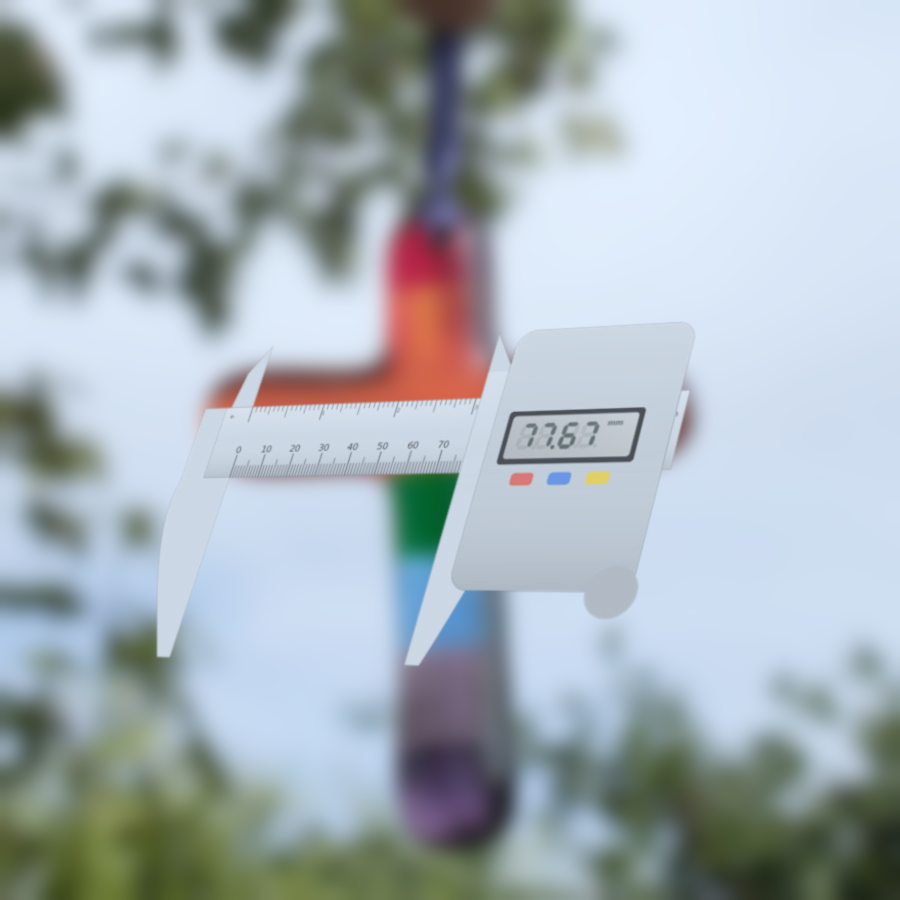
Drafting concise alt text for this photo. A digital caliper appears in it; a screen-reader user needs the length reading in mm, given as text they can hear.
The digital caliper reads 77.67 mm
